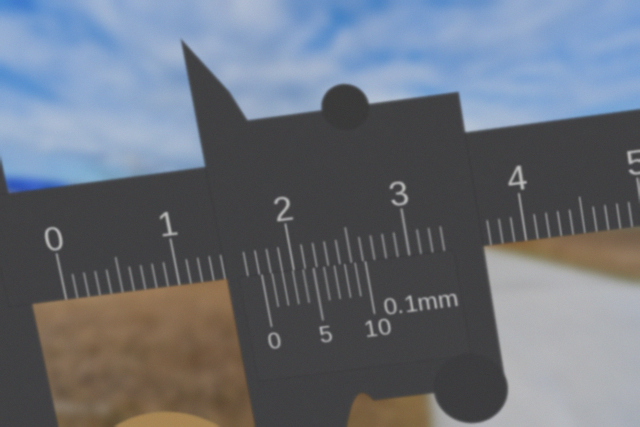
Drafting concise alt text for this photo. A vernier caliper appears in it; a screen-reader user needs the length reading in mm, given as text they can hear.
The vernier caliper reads 17.2 mm
